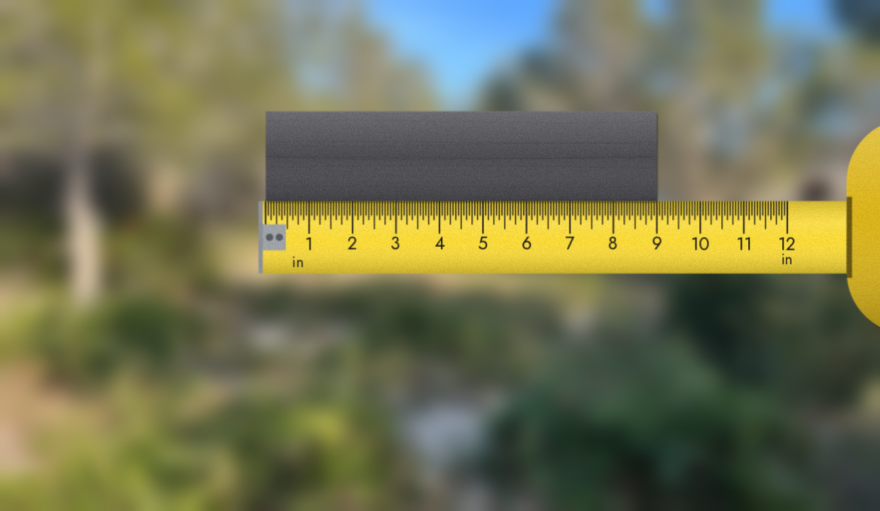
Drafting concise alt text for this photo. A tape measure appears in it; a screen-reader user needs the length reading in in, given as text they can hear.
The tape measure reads 9 in
